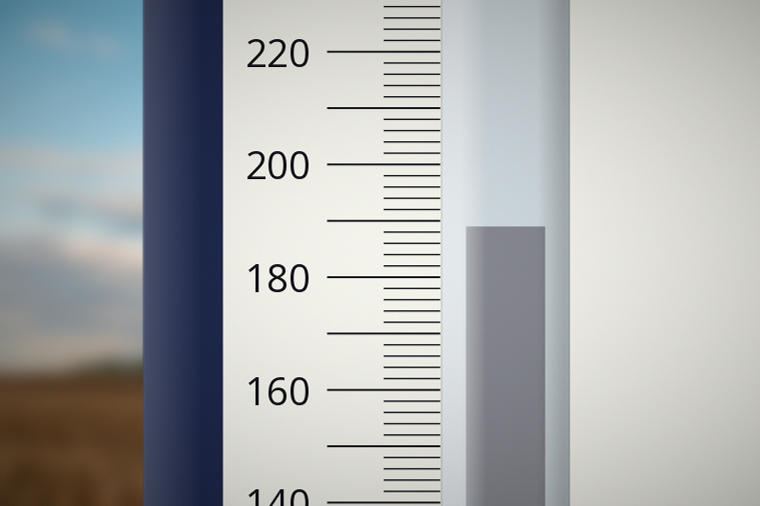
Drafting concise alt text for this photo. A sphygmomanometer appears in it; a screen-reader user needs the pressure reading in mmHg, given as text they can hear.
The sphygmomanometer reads 189 mmHg
